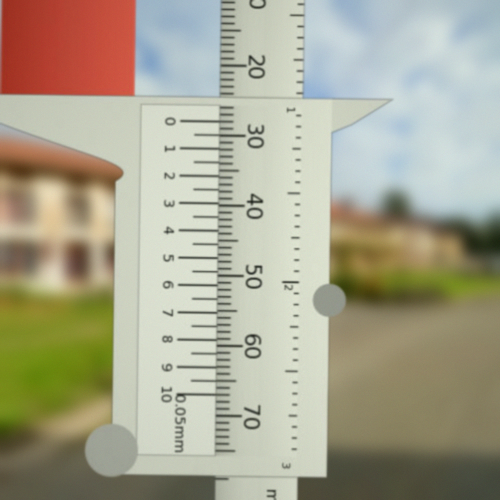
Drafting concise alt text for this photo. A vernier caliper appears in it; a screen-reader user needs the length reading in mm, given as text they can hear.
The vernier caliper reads 28.0 mm
